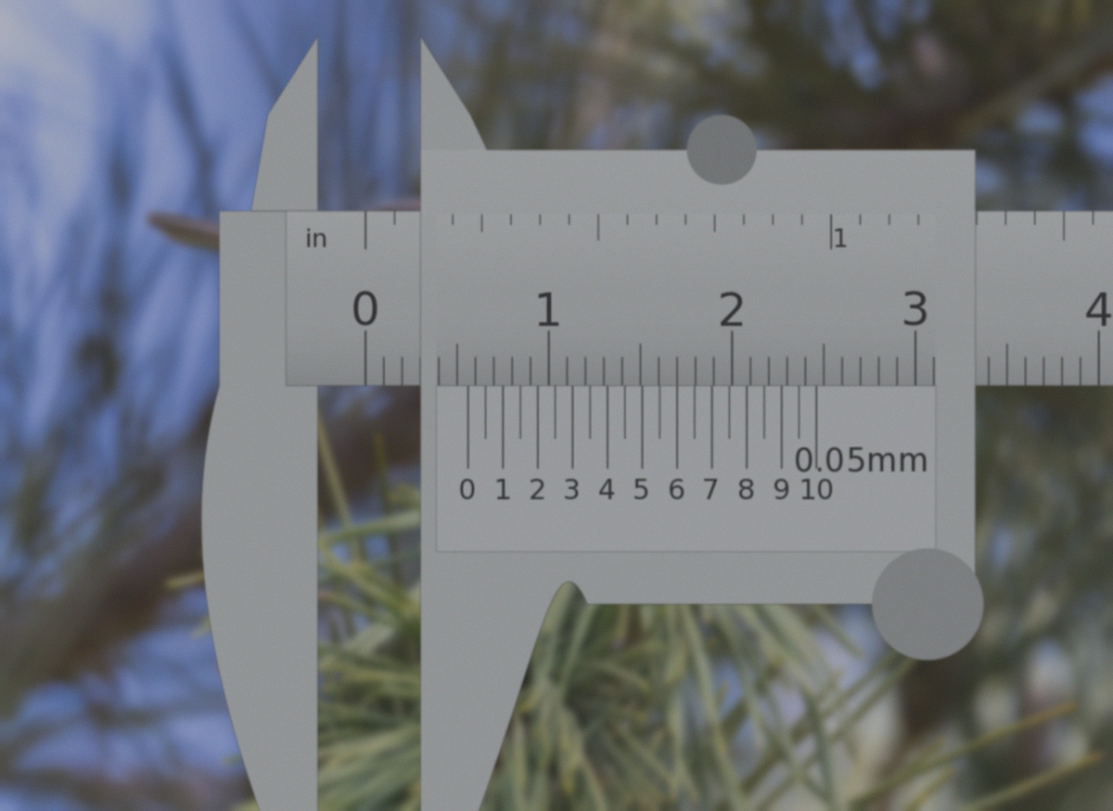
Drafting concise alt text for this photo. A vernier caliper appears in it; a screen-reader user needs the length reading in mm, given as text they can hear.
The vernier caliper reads 5.6 mm
